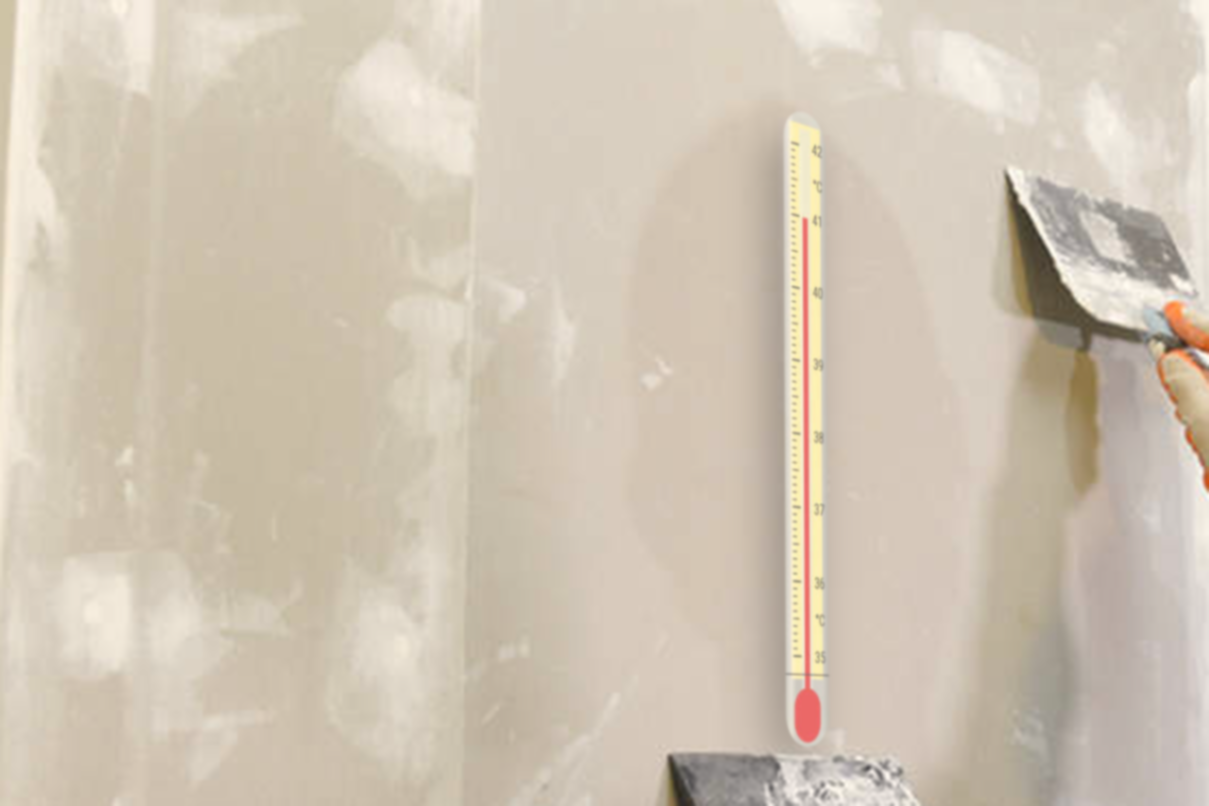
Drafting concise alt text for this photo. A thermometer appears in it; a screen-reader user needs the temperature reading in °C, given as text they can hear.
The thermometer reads 41 °C
